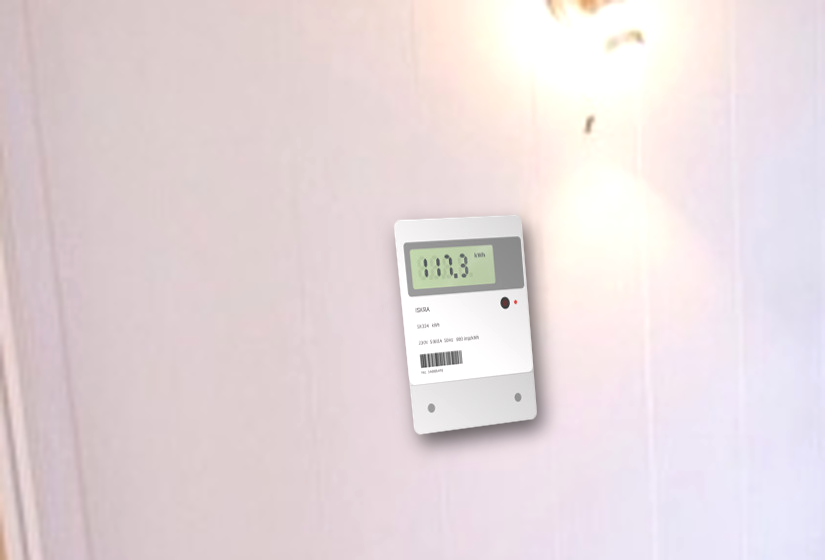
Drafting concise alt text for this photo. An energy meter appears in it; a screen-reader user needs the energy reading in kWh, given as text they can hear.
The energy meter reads 117.3 kWh
